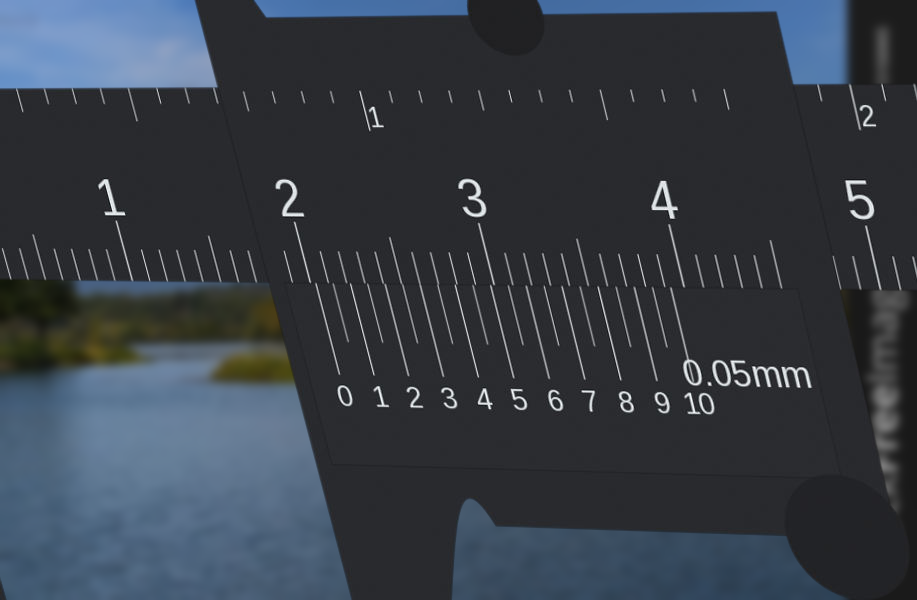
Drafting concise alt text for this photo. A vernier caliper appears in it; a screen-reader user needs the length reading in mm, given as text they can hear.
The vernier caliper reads 20.3 mm
